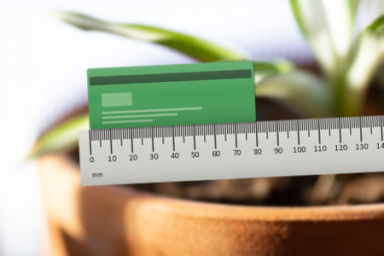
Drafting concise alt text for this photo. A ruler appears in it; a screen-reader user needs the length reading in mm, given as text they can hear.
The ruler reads 80 mm
